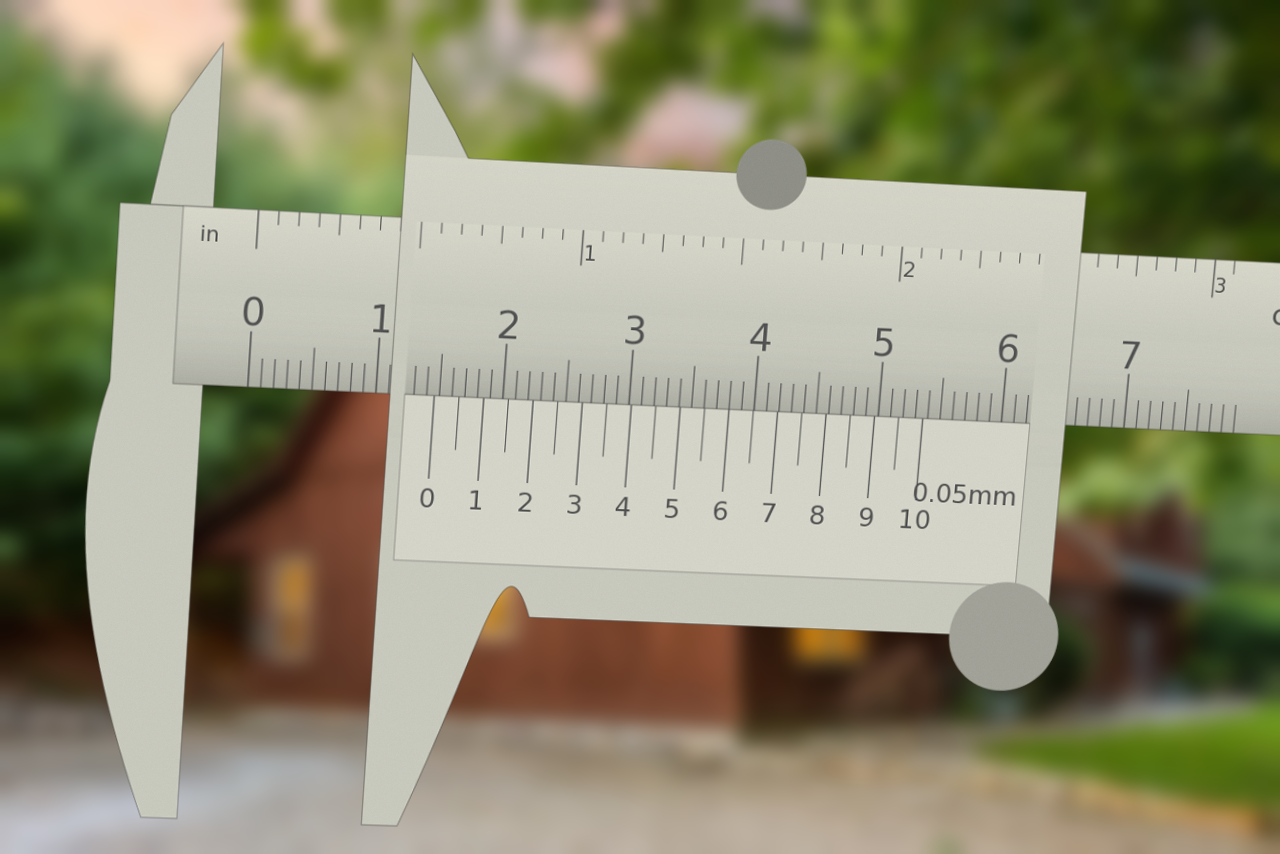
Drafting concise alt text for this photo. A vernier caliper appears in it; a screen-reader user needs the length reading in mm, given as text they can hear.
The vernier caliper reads 14.6 mm
